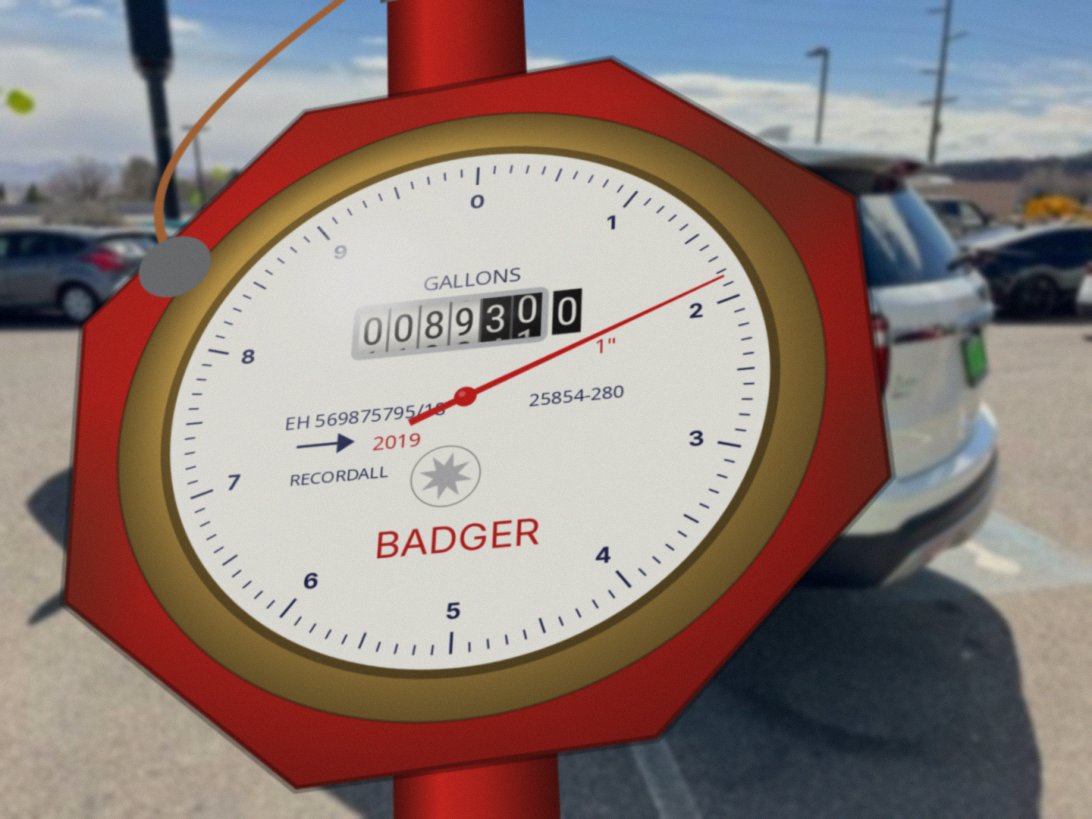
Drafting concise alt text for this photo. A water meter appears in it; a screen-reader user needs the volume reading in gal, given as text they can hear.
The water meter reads 89301.8 gal
